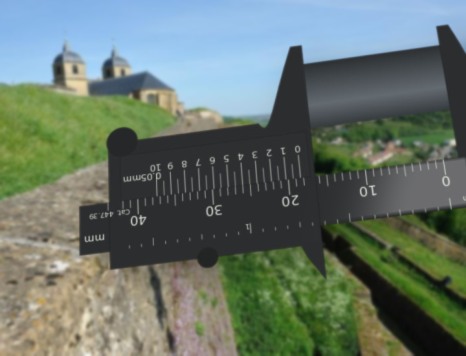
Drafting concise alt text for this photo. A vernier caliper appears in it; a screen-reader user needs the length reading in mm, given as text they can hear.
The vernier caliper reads 18.4 mm
